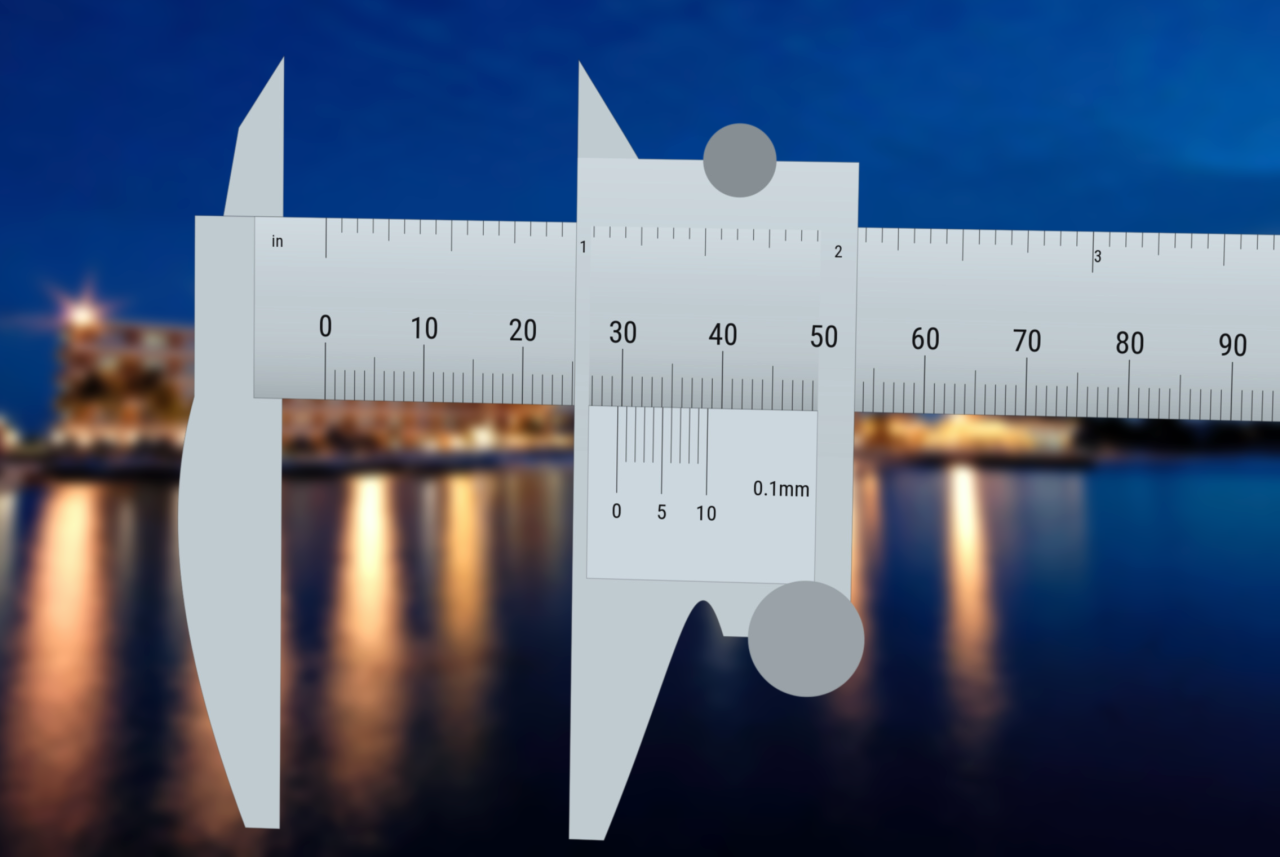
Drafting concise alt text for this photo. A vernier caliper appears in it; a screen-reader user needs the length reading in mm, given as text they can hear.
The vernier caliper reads 29.6 mm
